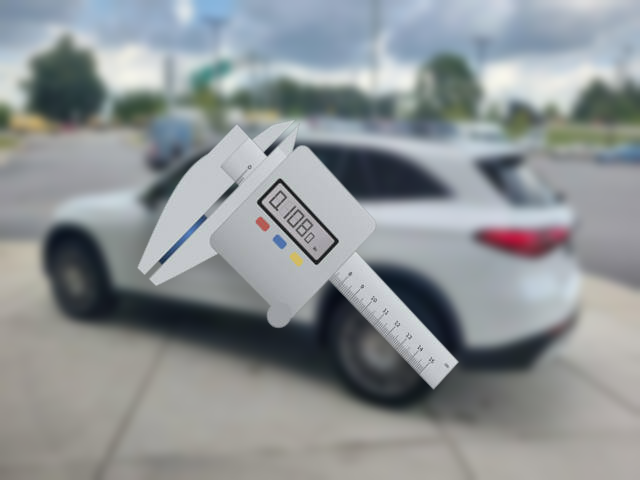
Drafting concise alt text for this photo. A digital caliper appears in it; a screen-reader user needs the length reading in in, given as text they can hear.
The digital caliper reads 0.1080 in
